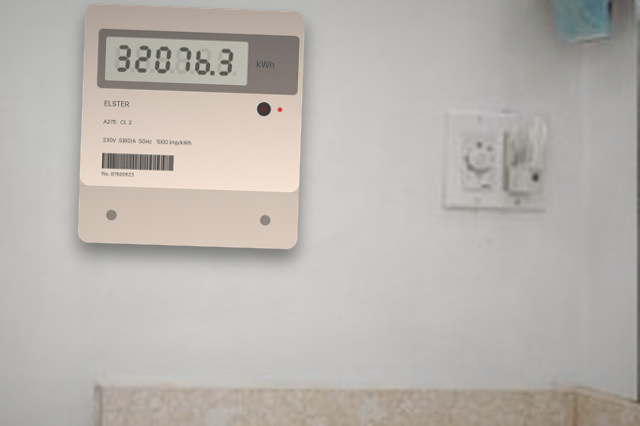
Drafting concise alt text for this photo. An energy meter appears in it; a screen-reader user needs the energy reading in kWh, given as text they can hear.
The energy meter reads 32076.3 kWh
